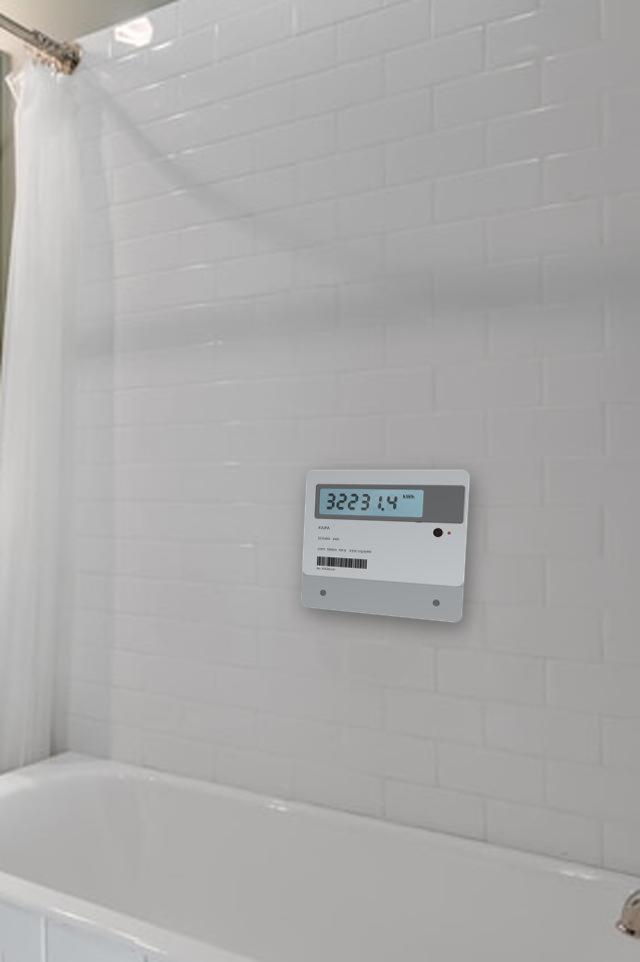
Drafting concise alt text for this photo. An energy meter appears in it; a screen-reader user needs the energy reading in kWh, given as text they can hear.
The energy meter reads 32231.4 kWh
